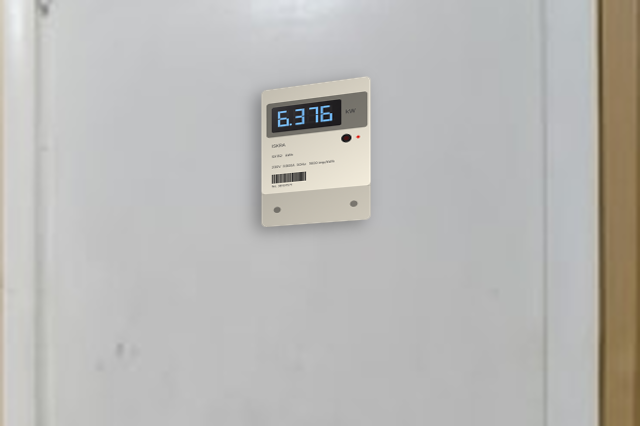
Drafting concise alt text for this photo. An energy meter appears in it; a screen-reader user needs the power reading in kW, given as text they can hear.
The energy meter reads 6.376 kW
